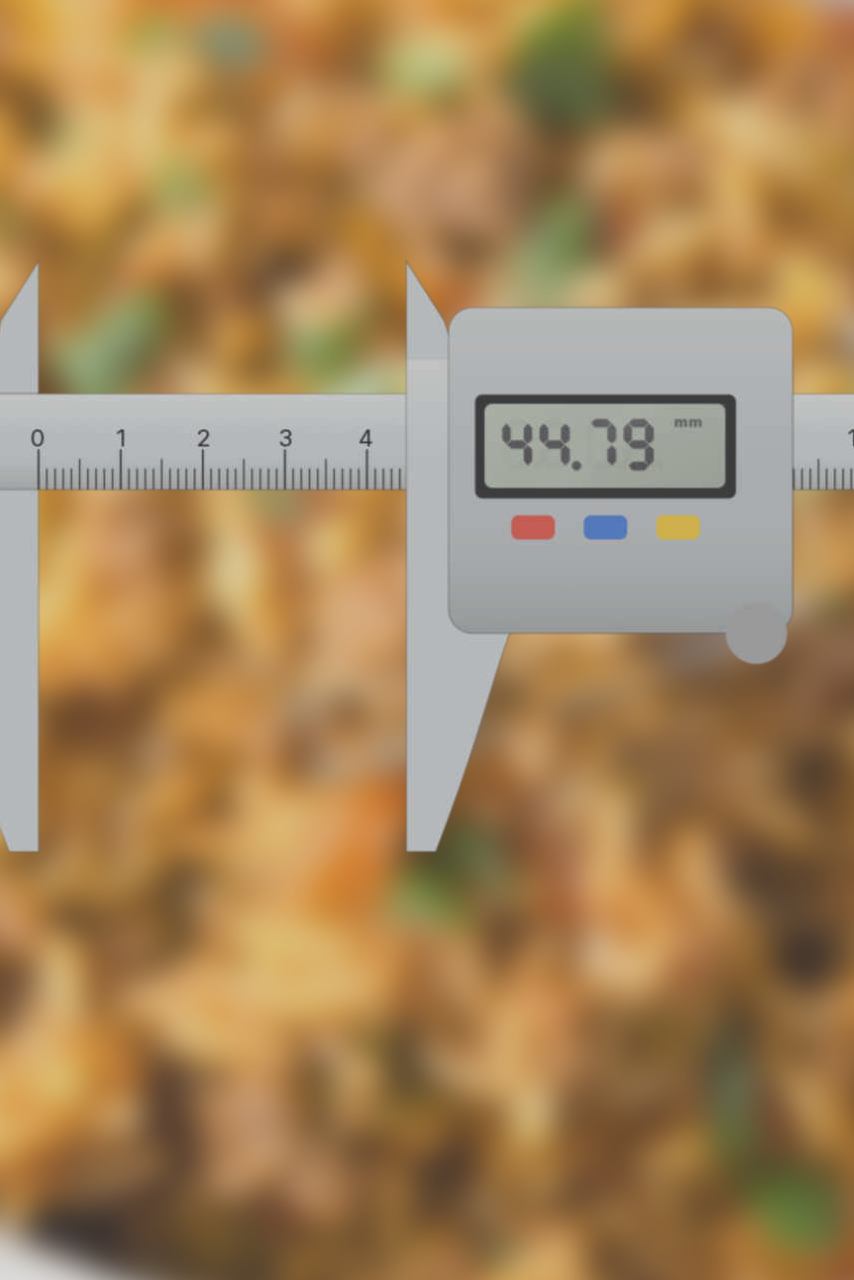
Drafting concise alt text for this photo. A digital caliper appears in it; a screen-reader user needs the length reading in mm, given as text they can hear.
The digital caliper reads 44.79 mm
